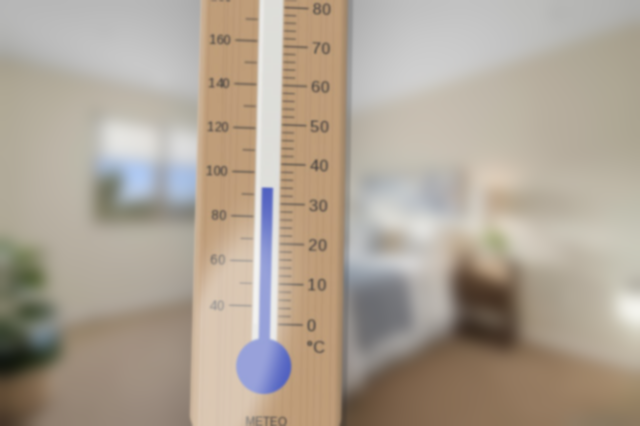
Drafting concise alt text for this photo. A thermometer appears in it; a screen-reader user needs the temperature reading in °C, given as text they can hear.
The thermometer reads 34 °C
